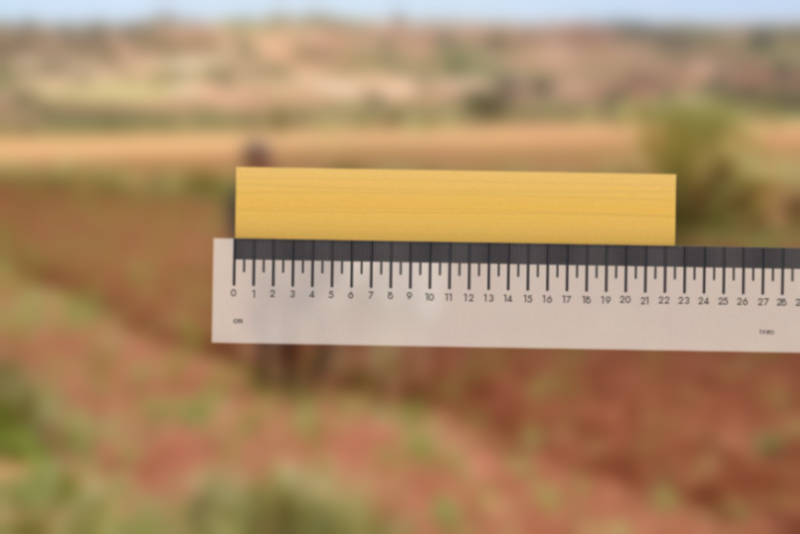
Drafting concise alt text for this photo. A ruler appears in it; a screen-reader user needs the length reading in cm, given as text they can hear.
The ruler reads 22.5 cm
